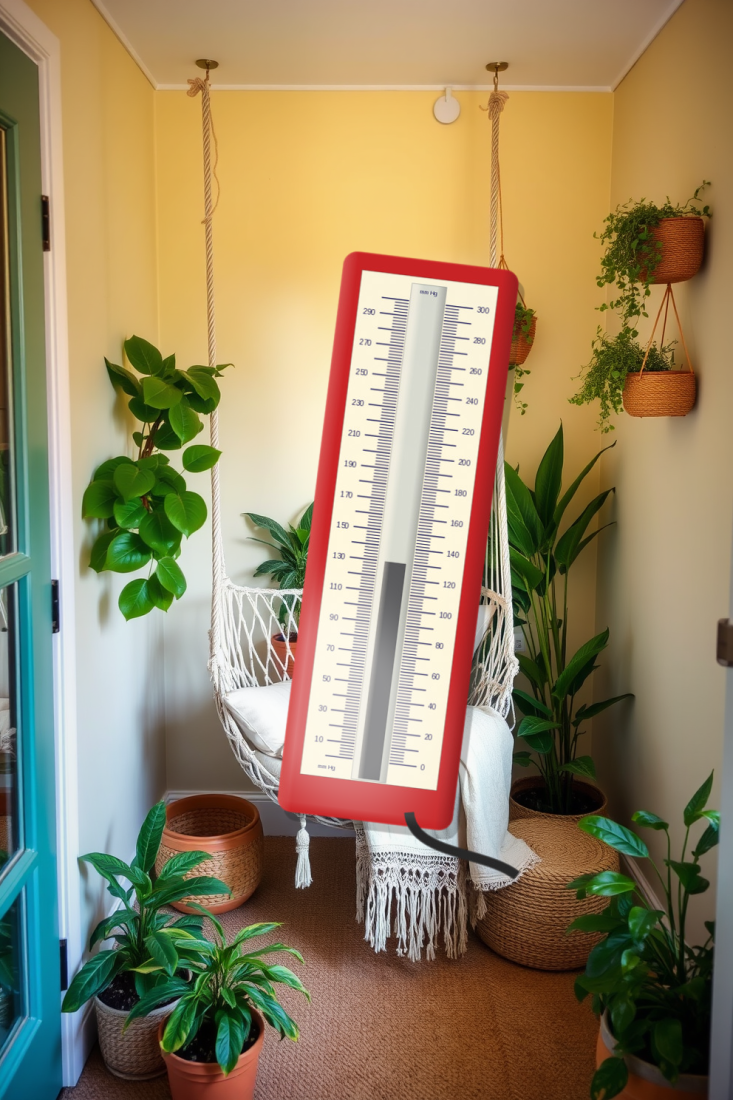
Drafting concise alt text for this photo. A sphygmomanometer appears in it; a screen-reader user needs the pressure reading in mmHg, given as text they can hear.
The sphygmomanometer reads 130 mmHg
